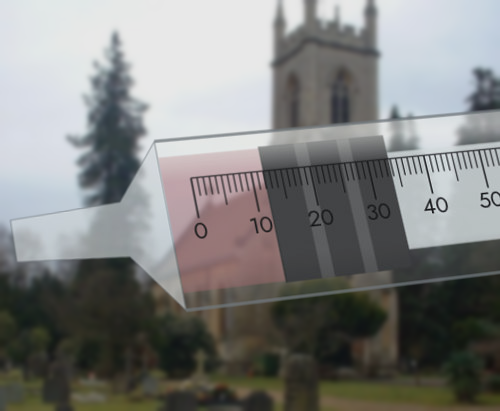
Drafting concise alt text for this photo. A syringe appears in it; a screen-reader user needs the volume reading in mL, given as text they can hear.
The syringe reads 12 mL
